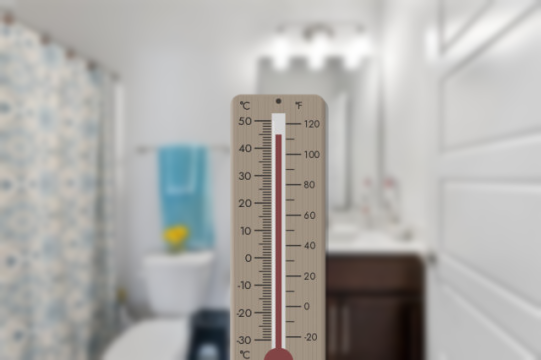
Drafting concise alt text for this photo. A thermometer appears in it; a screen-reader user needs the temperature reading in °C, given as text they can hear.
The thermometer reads 45 °C
